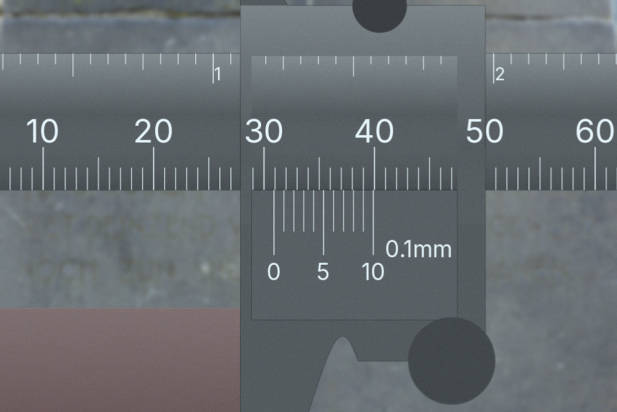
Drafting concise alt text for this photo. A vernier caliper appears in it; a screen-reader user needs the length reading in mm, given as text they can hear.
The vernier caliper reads 30.9 mm
